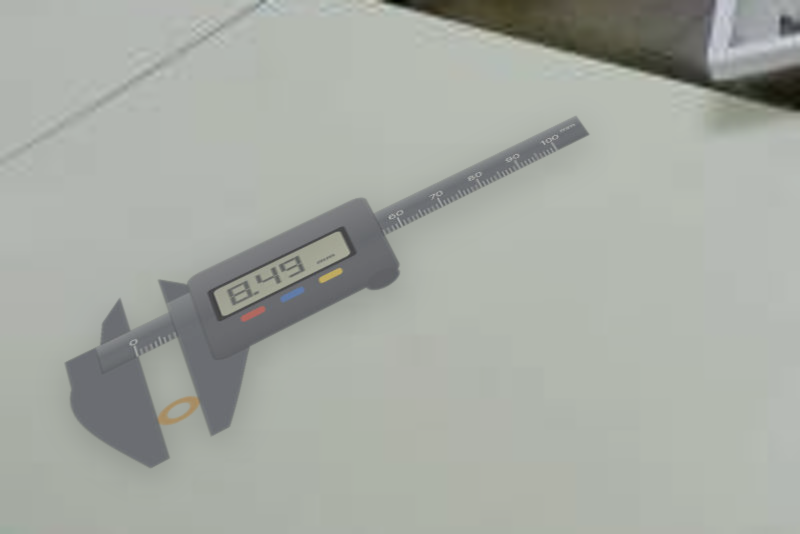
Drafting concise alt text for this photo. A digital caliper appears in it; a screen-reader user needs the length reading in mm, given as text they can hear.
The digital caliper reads 8.49 mm
